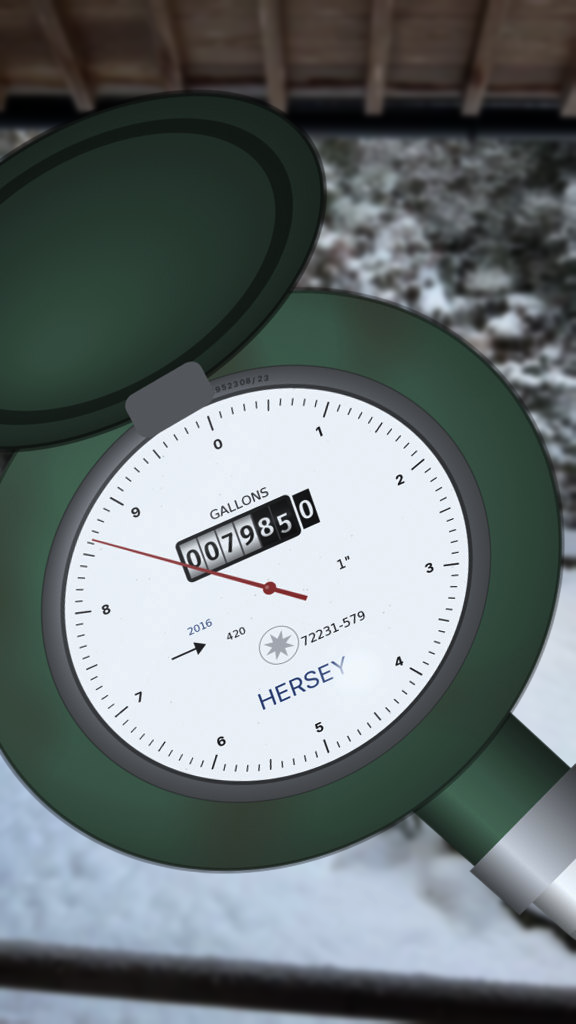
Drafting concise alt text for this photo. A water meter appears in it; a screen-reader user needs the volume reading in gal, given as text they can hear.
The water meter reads 79848.6 gal
